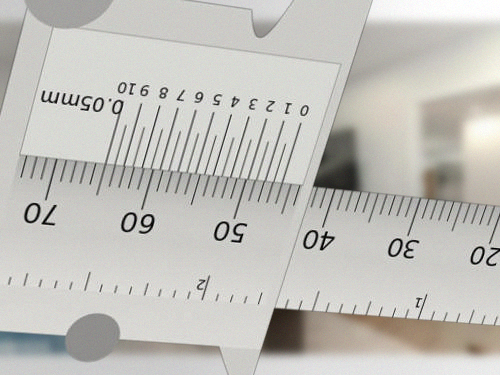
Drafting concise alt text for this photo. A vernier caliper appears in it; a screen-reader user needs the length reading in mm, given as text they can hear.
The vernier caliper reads 46.0 mm
